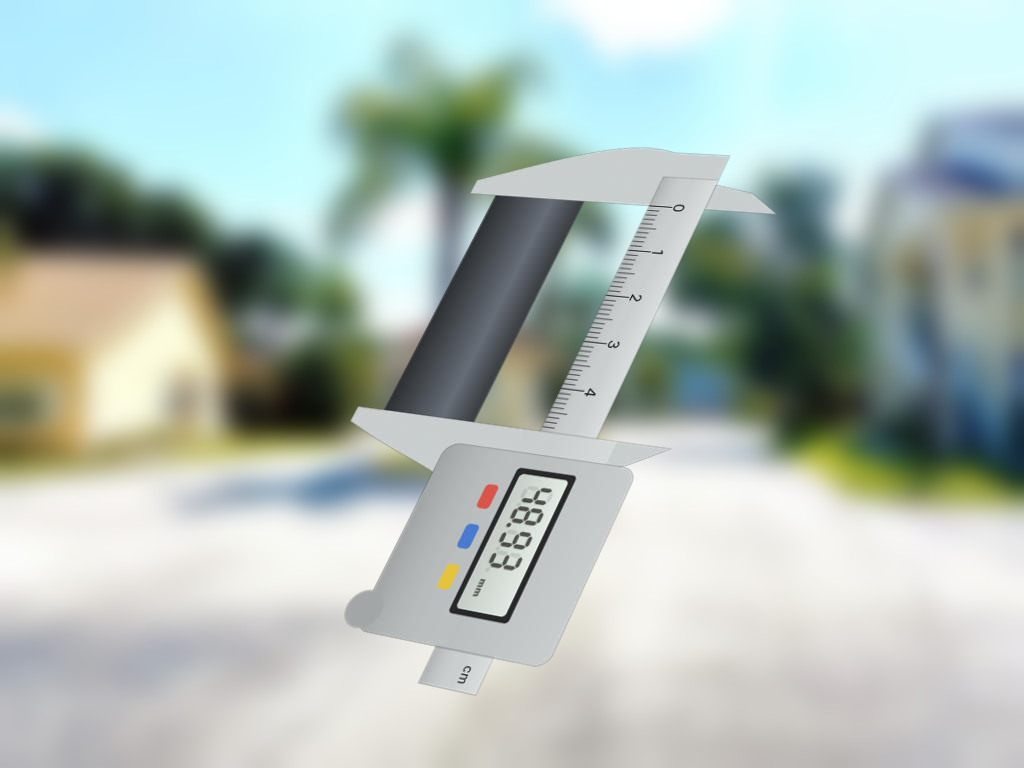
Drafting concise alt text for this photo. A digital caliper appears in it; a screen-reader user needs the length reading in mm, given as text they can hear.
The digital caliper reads 48.93 mm
